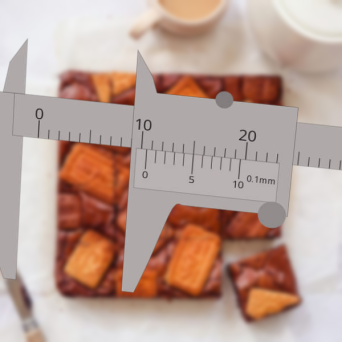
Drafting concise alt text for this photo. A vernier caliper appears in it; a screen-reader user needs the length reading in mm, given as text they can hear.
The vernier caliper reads 10.5 mm
